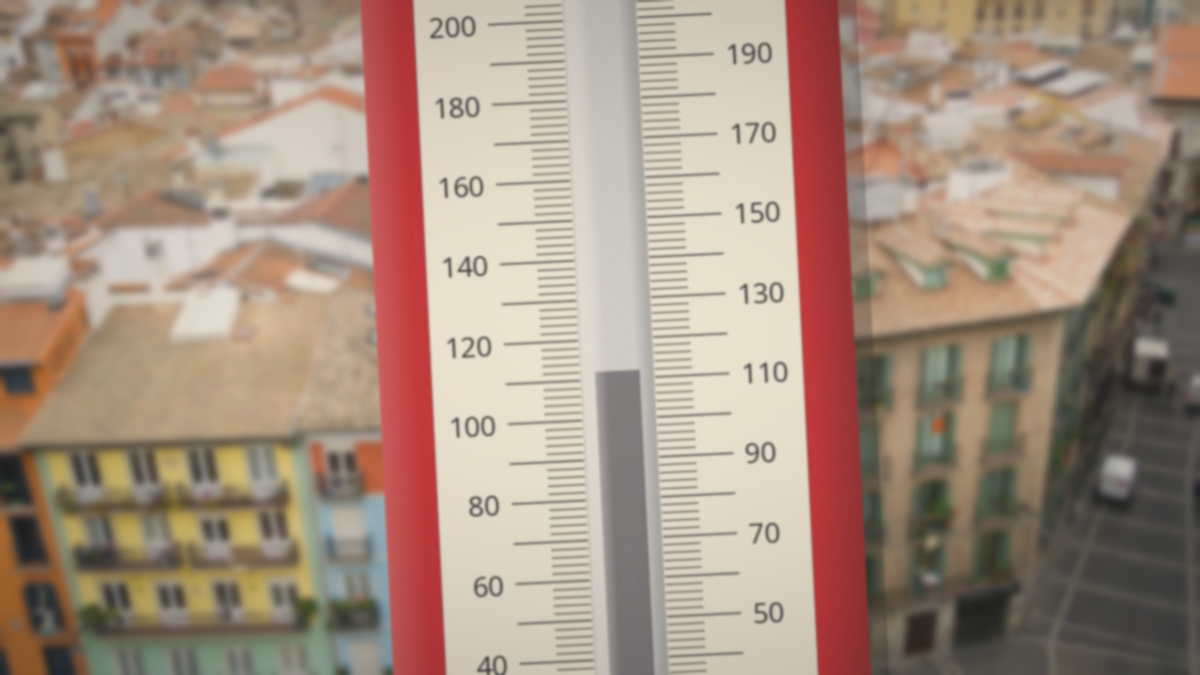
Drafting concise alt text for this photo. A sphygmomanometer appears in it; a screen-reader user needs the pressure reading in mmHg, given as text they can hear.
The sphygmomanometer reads 112 mmHg
